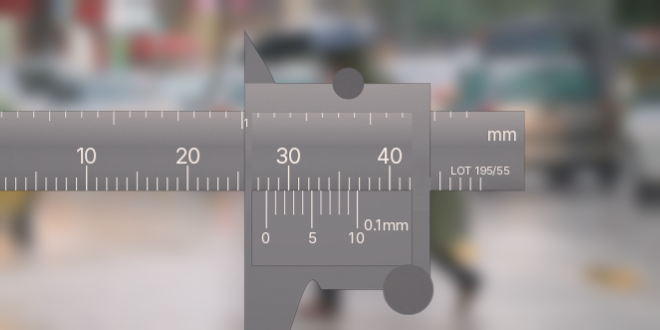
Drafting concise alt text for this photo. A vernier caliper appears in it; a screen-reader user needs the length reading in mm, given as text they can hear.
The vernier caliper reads 27.8 mm
